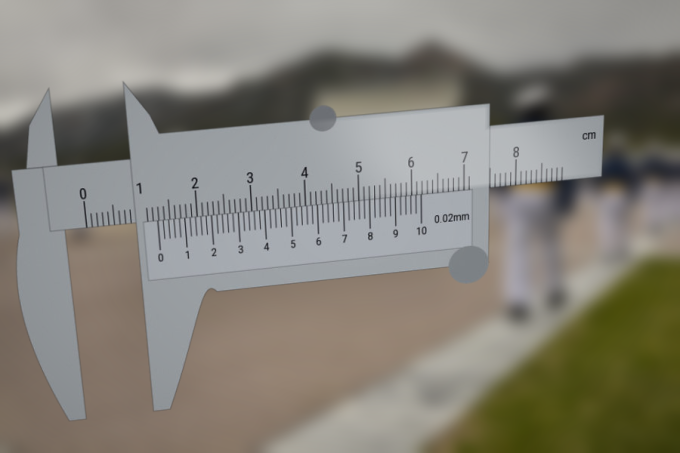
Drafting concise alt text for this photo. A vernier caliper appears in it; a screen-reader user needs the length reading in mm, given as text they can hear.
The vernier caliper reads 12.8 mm
